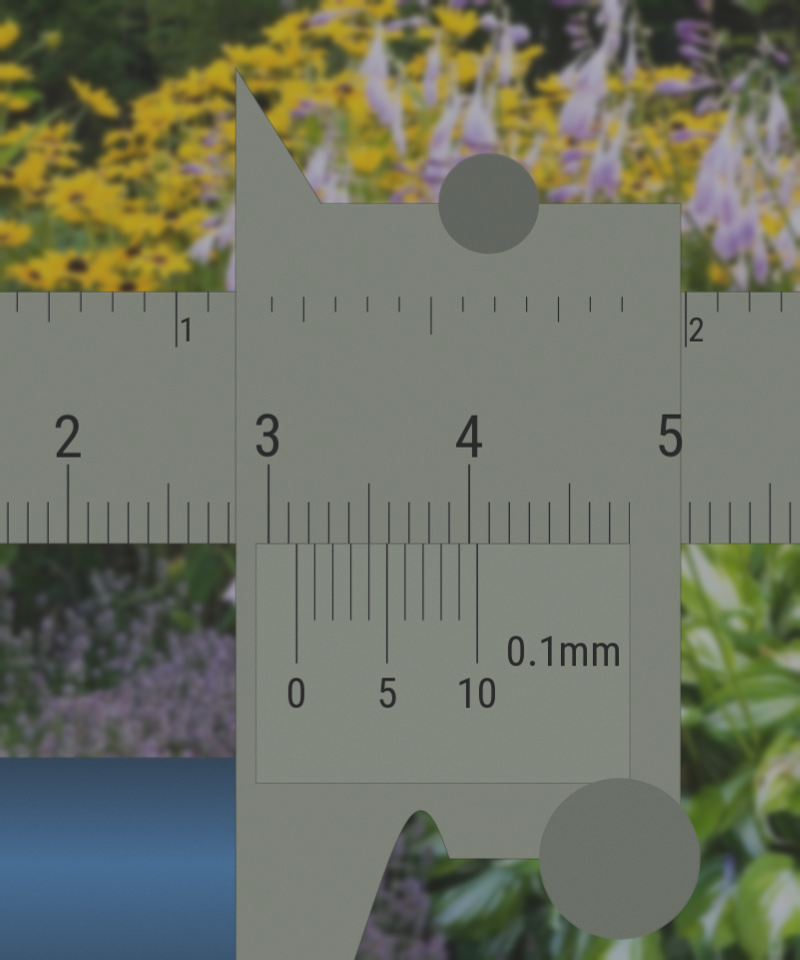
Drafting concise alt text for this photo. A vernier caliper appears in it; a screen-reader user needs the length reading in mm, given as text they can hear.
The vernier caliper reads 31.4 mm
